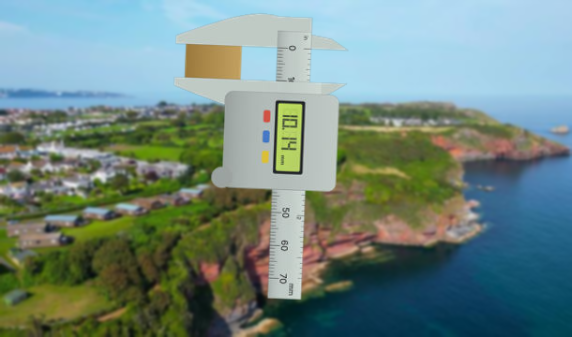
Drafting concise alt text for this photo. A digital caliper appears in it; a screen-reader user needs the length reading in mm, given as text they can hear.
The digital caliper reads 10.14 mm
